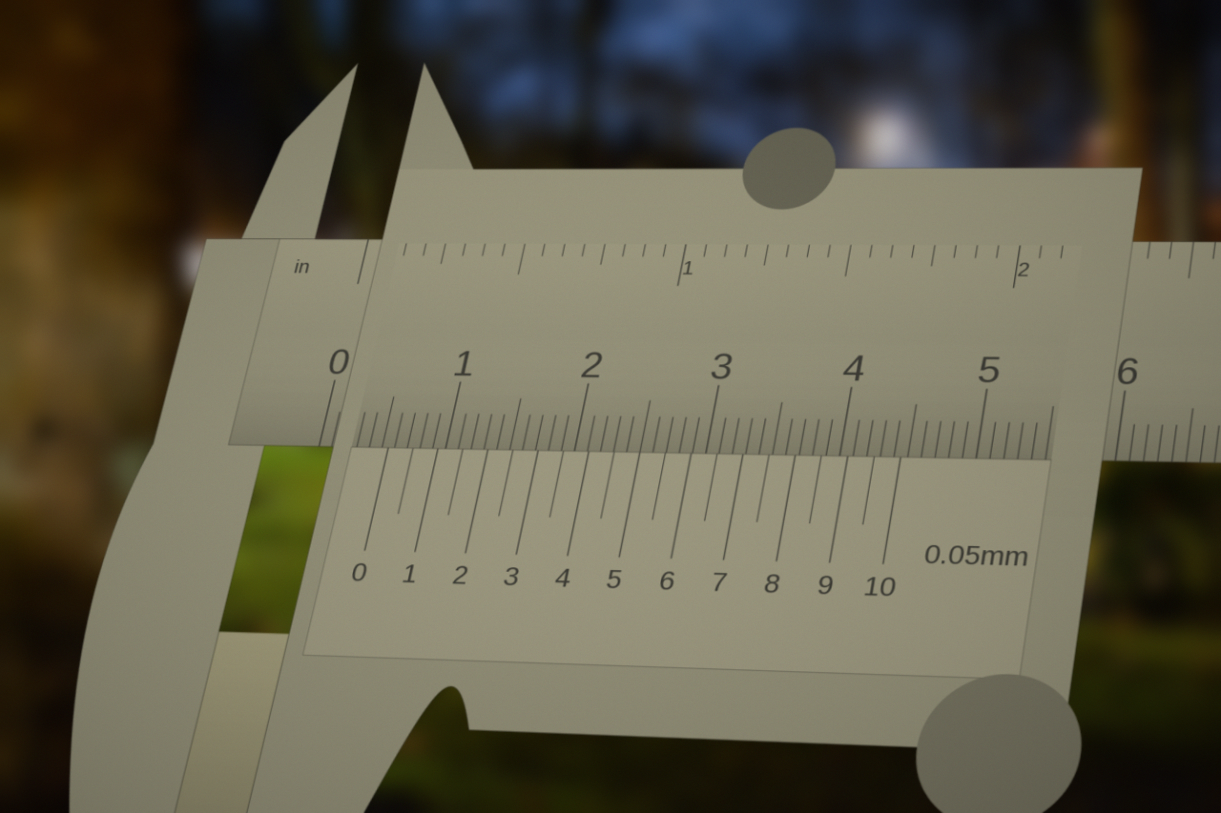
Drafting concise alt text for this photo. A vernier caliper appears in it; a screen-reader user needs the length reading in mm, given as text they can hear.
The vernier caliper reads 5.5 mm
